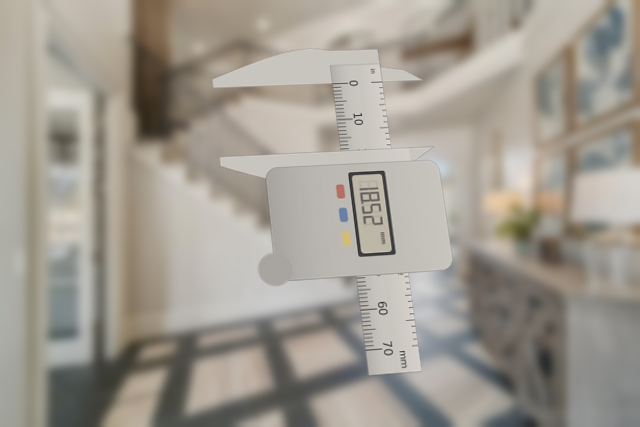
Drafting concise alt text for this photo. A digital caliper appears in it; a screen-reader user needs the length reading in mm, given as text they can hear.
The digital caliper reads 18.52 mm
